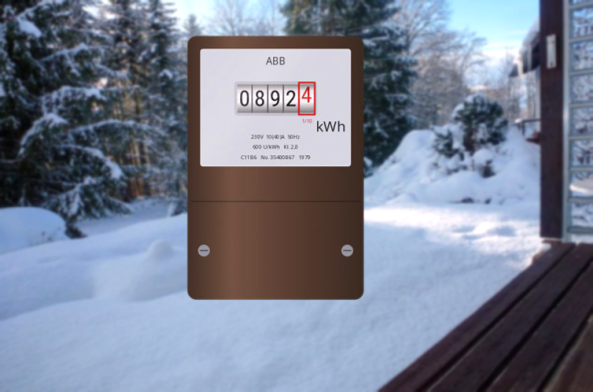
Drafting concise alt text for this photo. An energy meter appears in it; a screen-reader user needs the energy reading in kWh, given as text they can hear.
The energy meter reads 892.4 kWh
